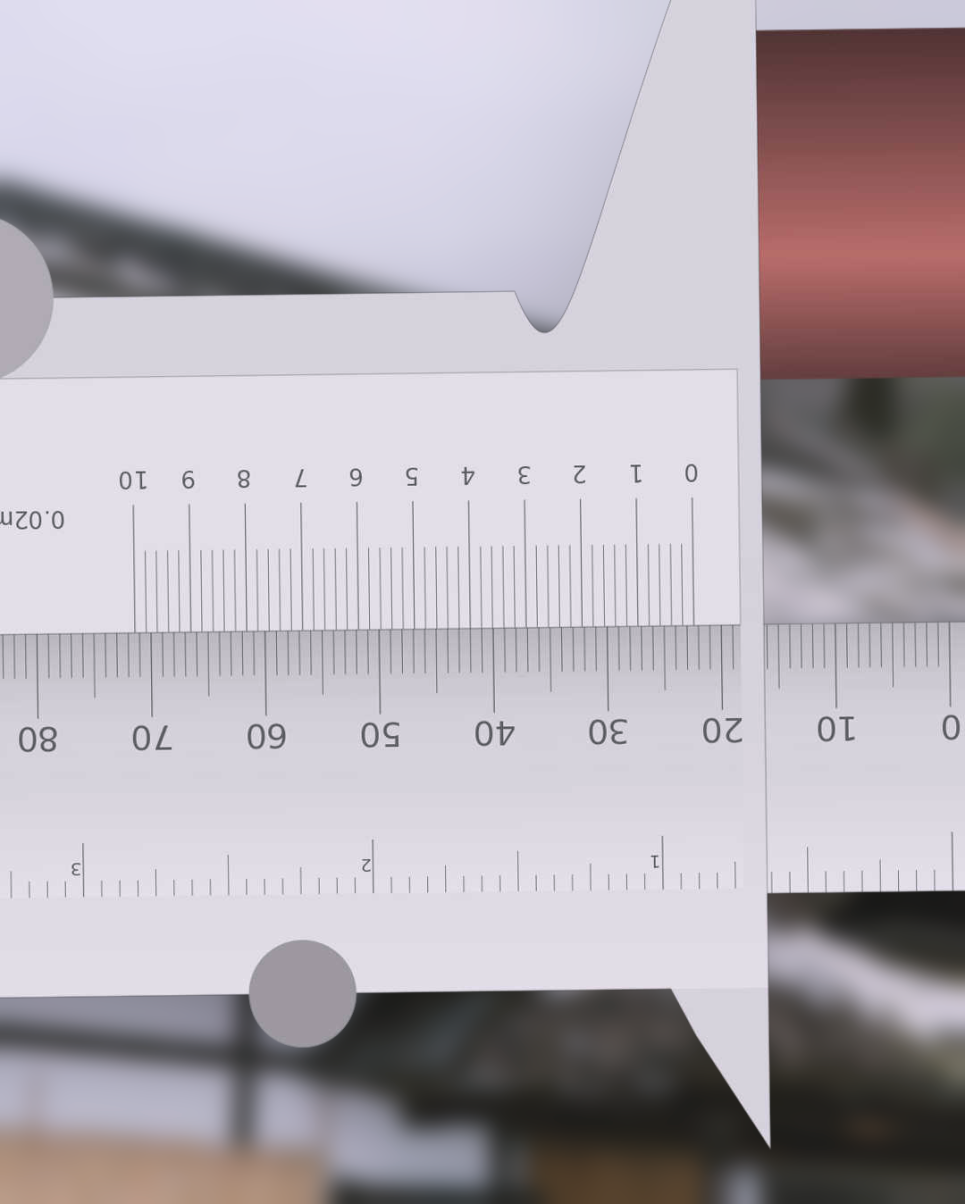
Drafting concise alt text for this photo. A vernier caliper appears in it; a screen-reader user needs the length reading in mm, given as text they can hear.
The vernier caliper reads 22.4 mm
